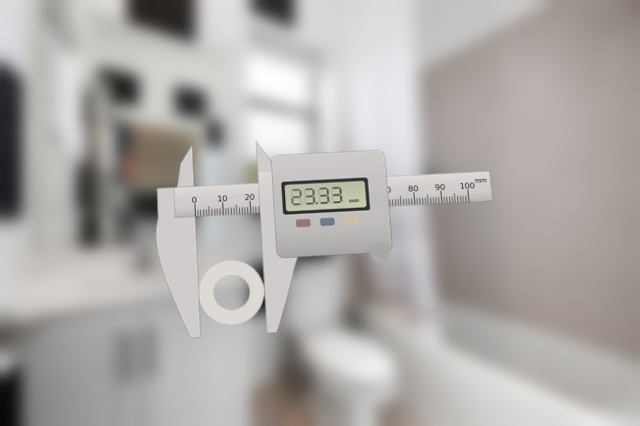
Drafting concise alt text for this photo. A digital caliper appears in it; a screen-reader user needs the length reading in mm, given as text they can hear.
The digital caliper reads 23.33 mm
